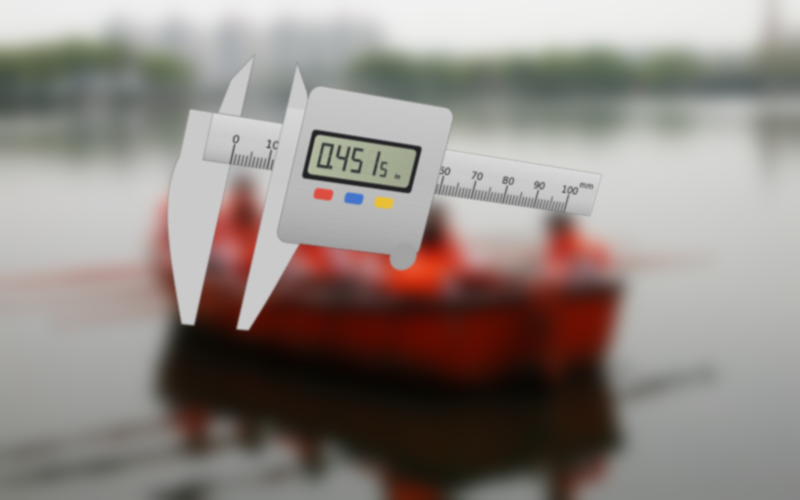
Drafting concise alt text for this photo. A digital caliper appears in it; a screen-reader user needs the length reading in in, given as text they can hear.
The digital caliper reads 0.4515 in
